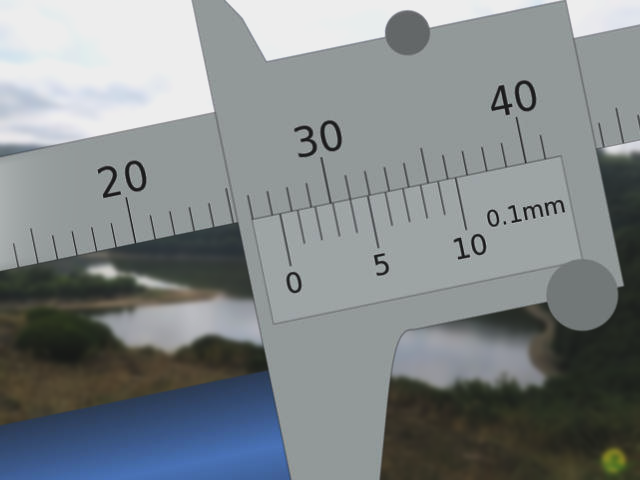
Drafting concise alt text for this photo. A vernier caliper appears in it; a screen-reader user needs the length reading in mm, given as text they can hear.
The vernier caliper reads 27.4 mm
